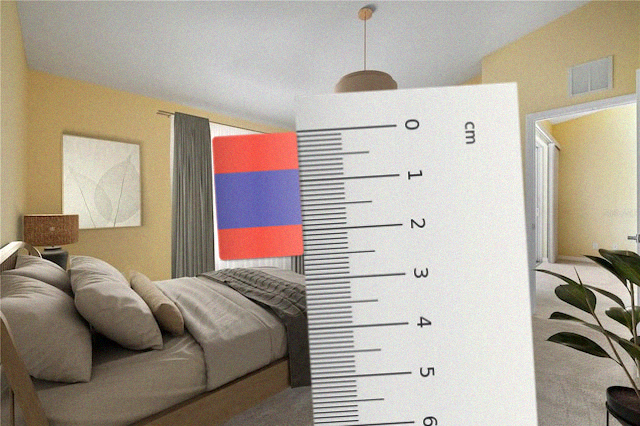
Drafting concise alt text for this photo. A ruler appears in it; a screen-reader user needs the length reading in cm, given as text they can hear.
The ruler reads 2.5 cm
